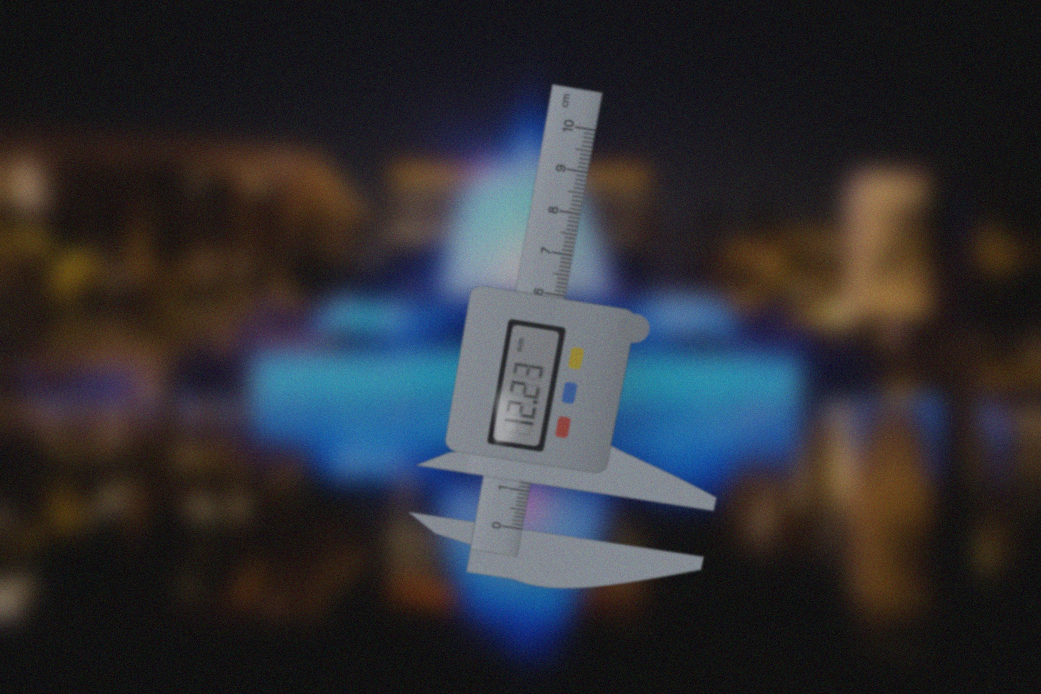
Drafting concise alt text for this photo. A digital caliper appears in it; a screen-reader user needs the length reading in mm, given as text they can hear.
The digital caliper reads 12.23 mm
